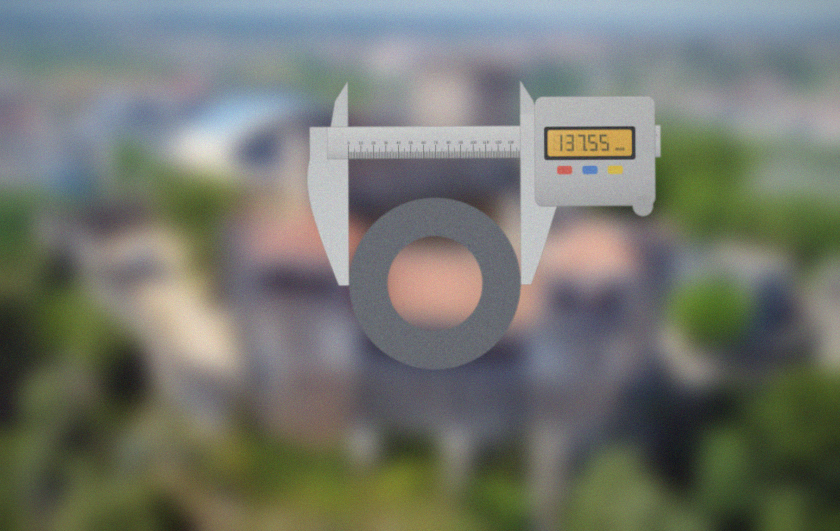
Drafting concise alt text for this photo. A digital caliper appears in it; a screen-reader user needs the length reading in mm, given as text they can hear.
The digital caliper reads 137.55 mm
